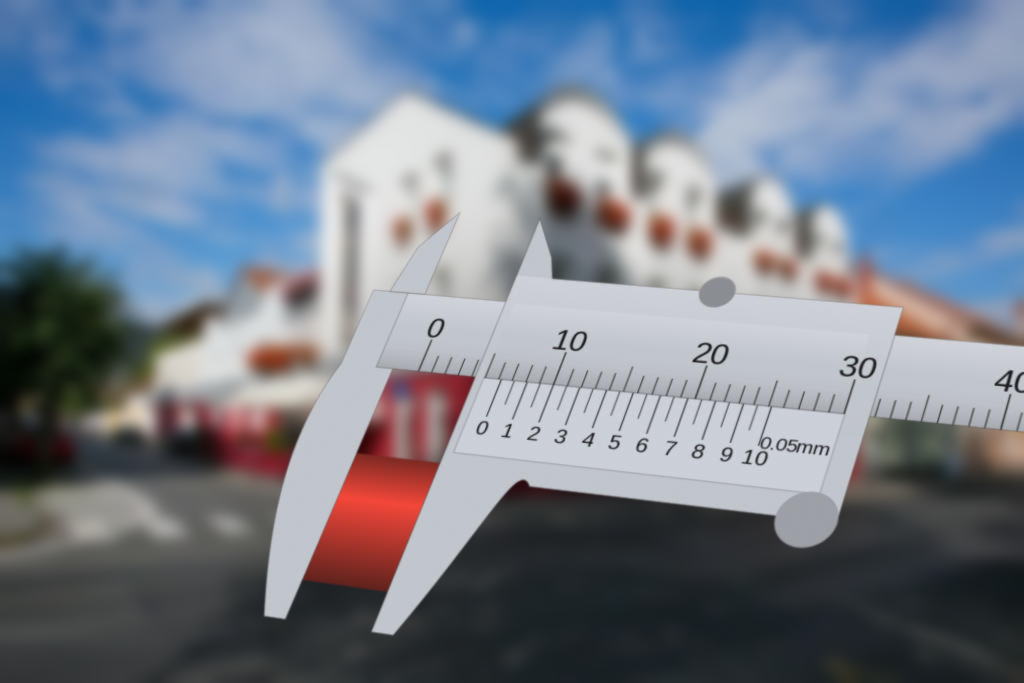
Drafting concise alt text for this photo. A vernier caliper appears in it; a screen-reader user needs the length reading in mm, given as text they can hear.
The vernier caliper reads 6.2 mm
